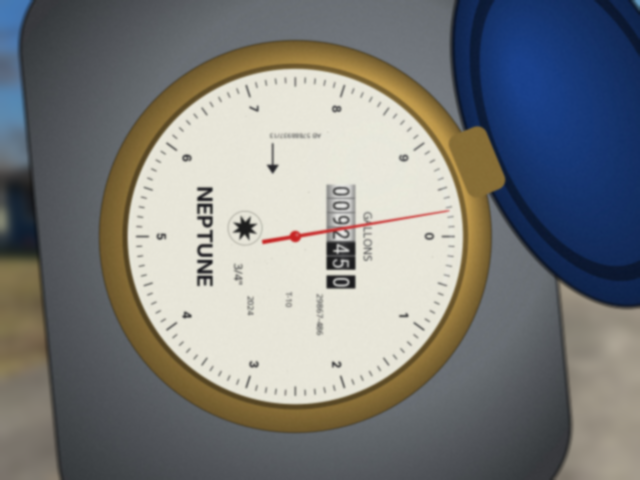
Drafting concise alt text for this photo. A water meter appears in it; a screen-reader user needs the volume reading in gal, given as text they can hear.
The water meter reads 92449.7 gal
